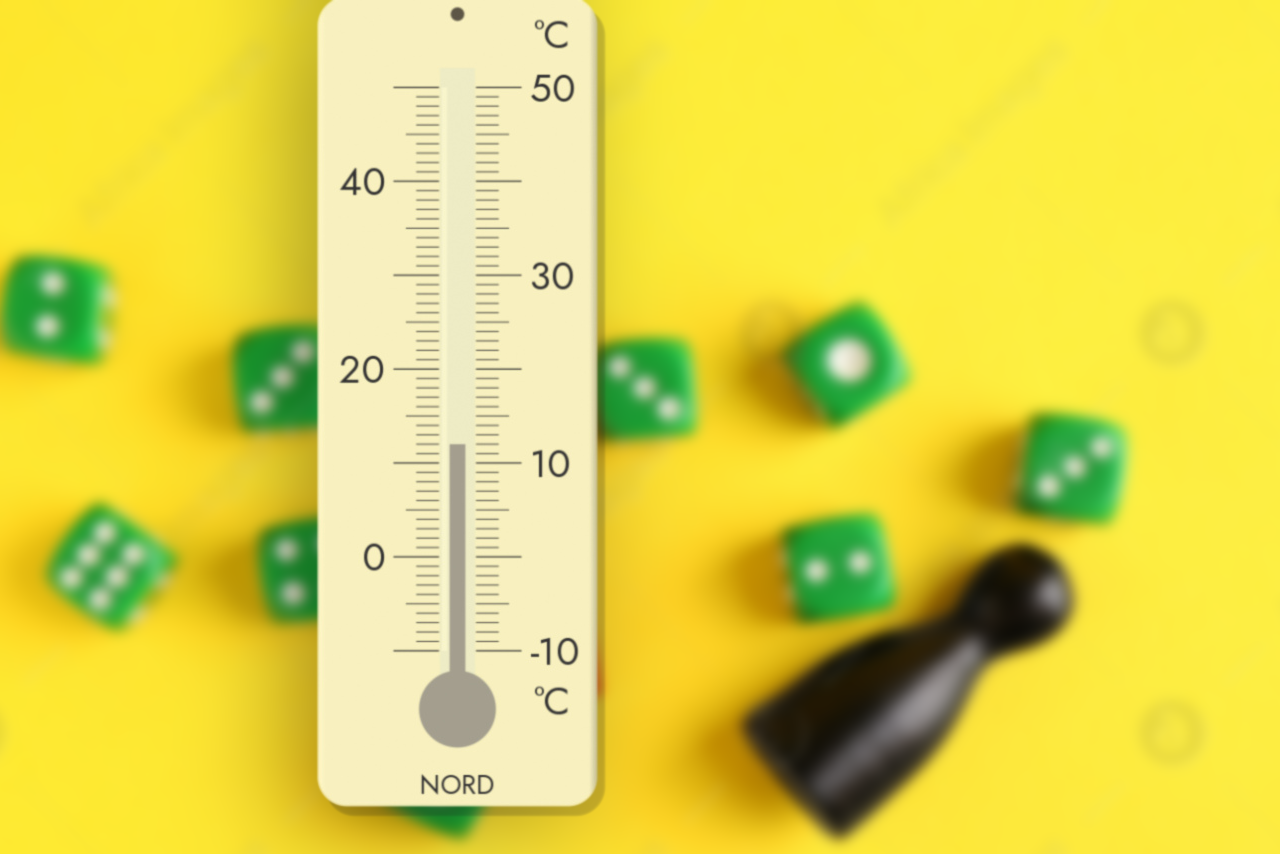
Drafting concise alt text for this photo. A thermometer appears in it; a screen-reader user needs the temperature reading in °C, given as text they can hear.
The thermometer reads 12 °C
